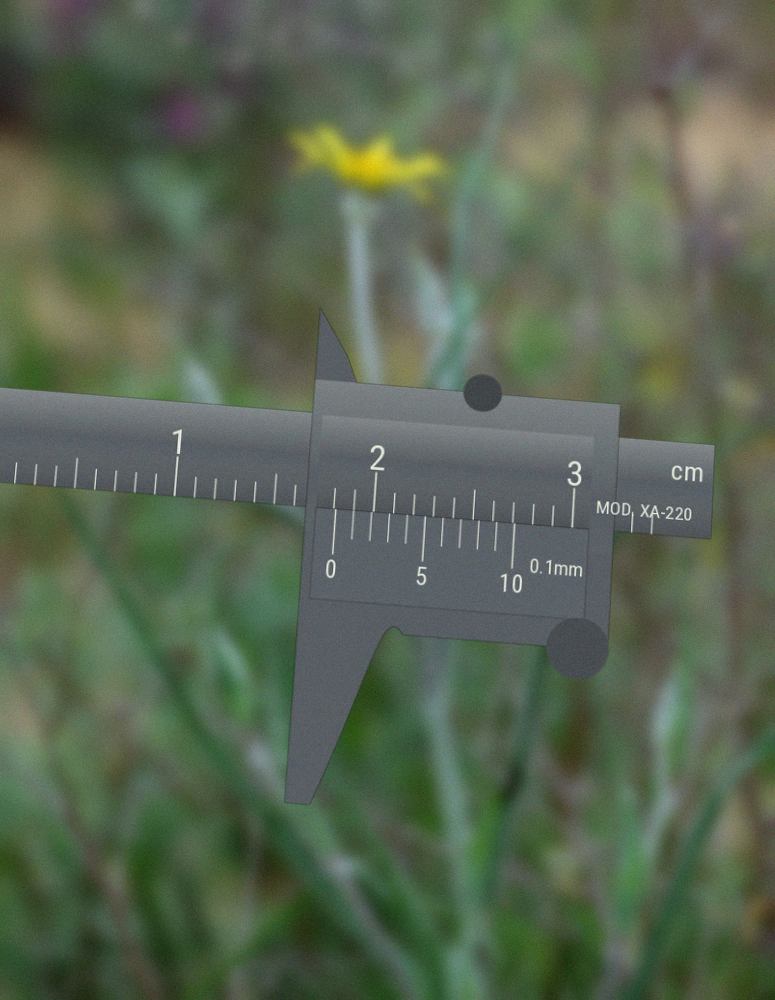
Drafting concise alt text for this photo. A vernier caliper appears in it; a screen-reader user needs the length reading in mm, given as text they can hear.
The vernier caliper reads 18.1 mm
